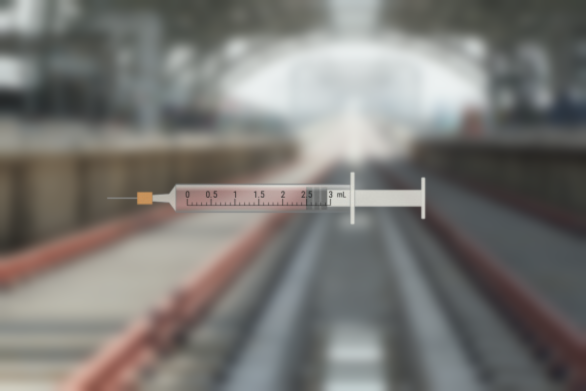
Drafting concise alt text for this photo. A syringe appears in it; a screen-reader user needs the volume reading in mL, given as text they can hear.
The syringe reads 2.5 mL
